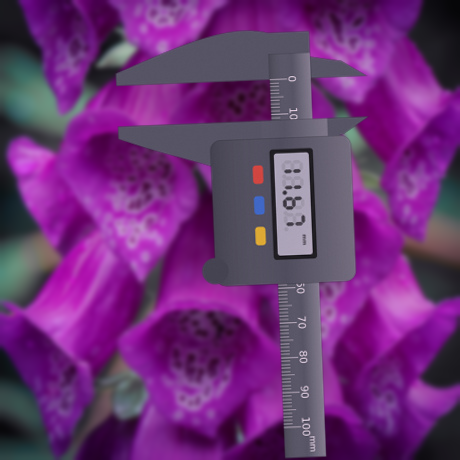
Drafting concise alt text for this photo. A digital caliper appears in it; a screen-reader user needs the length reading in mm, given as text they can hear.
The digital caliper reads 11.67 mm
